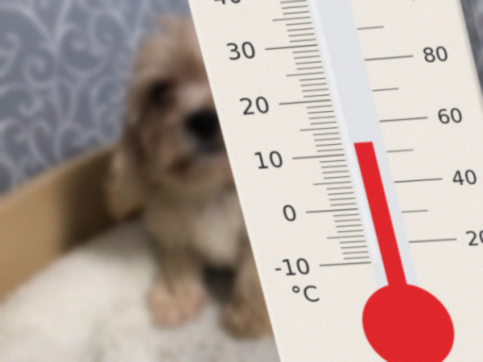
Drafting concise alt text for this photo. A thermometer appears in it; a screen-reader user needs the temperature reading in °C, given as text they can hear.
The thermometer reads 12 °C
